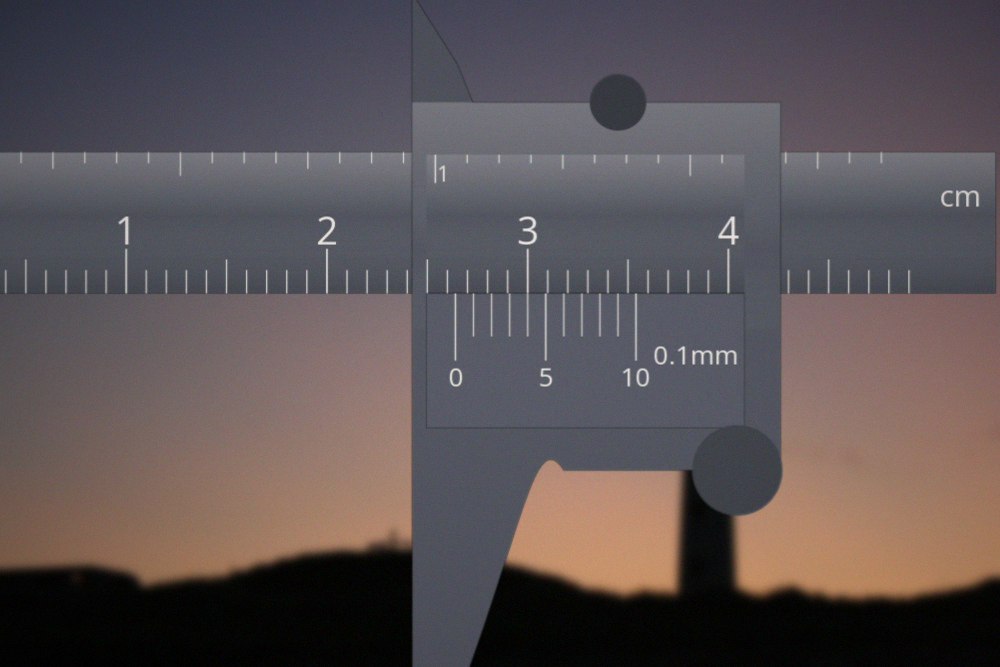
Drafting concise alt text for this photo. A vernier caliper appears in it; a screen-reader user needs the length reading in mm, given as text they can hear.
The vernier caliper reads 26.4 mm
